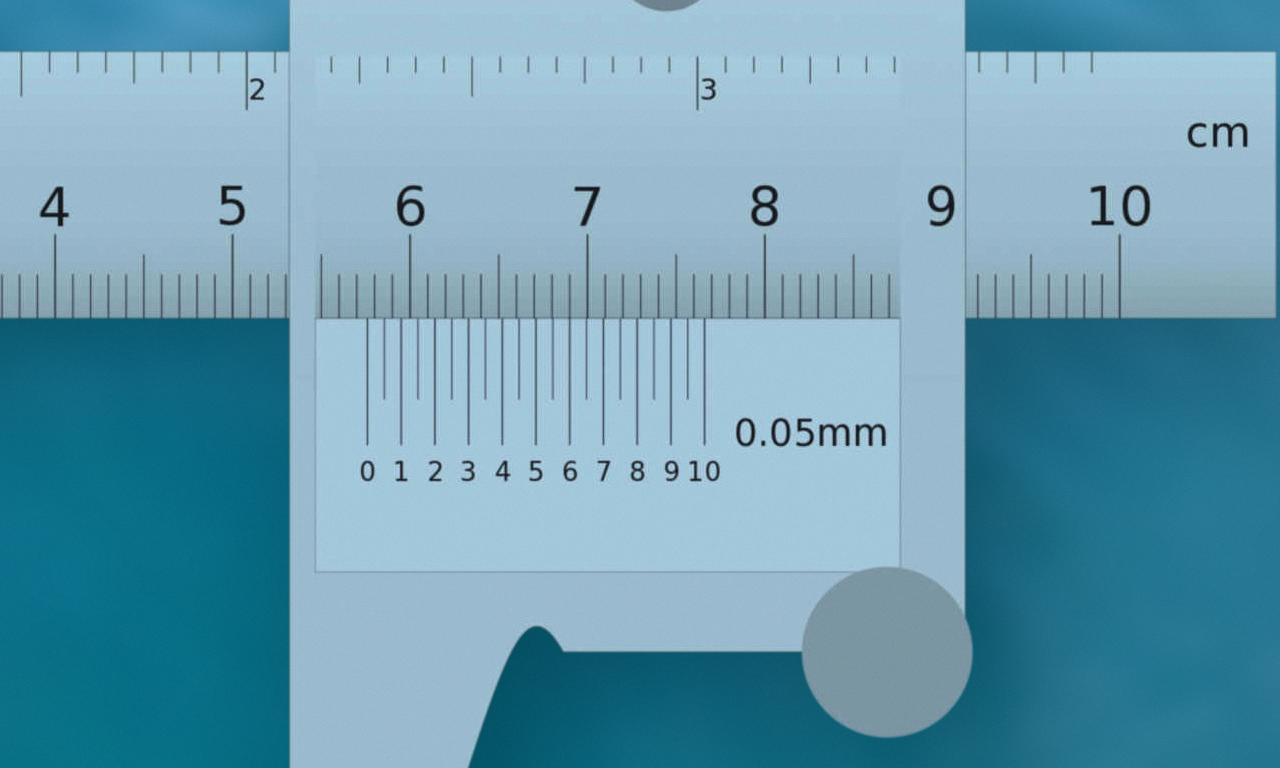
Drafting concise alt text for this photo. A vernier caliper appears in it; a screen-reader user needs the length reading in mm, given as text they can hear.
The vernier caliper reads 57.6 mm
